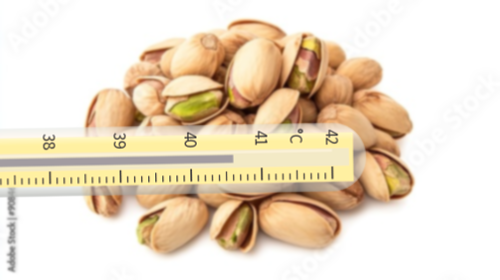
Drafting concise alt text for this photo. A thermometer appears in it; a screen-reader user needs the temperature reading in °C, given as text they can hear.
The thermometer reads 40.6 °C
